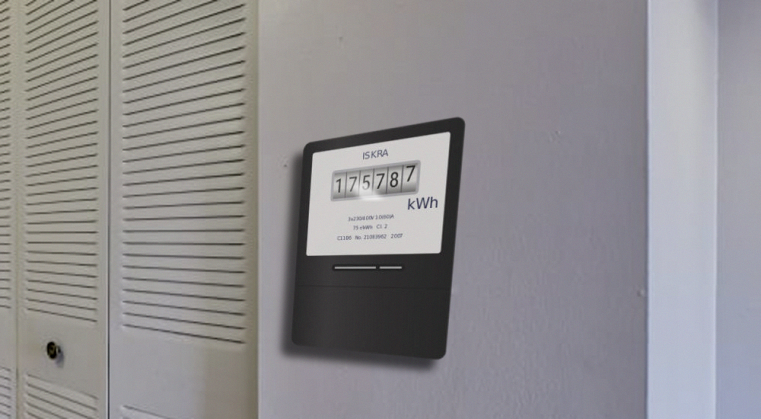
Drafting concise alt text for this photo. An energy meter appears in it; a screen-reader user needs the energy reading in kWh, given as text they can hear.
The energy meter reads 175787 kWh
